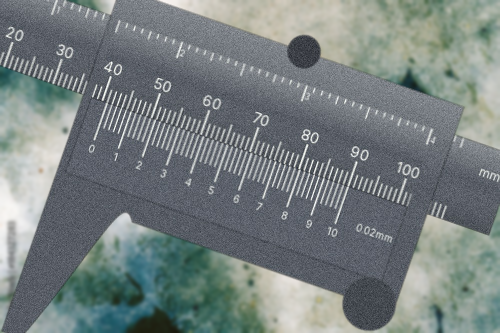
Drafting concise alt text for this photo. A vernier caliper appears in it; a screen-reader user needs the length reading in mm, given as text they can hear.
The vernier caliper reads 41.0 mm
